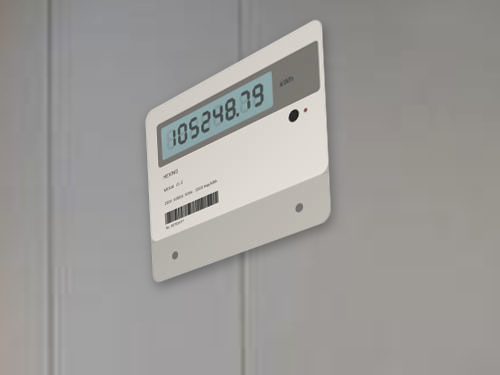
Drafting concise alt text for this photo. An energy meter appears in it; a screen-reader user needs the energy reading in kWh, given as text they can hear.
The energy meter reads 105248.79 kWh
